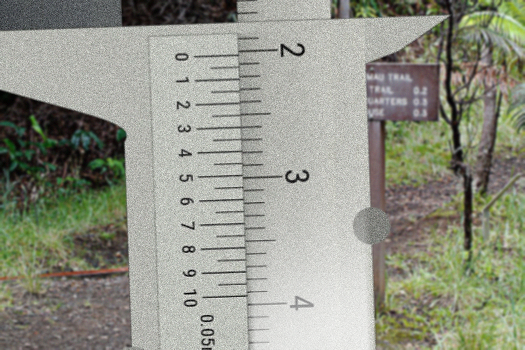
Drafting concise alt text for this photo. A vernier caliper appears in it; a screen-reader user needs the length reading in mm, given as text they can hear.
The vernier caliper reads 20.3 mm
